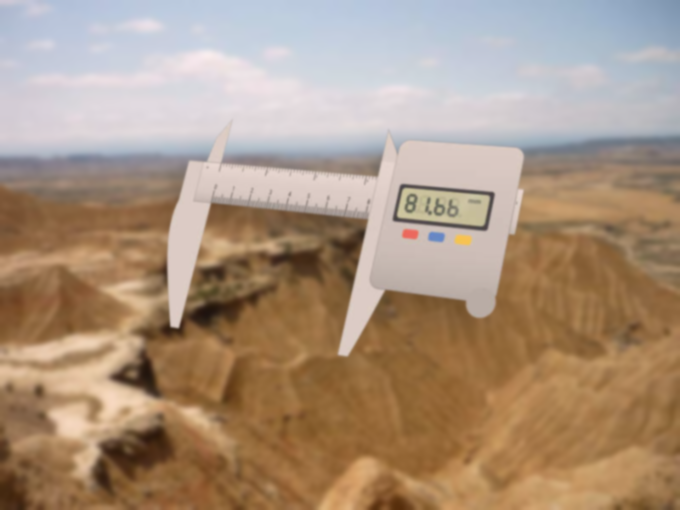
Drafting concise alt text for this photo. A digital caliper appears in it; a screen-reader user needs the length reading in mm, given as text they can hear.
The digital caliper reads 81.66 mm
